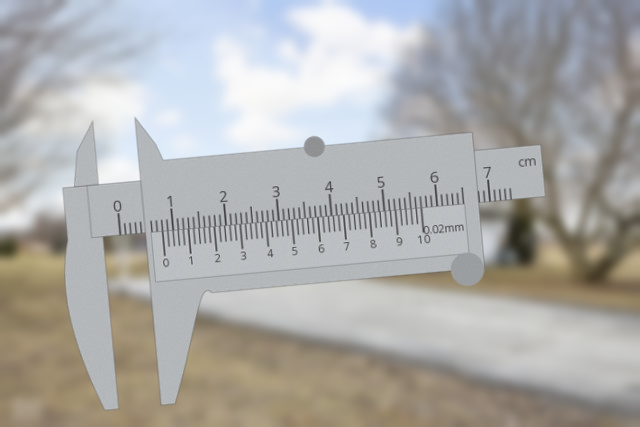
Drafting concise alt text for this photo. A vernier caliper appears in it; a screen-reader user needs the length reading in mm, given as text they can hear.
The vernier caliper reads 8.0 mm
